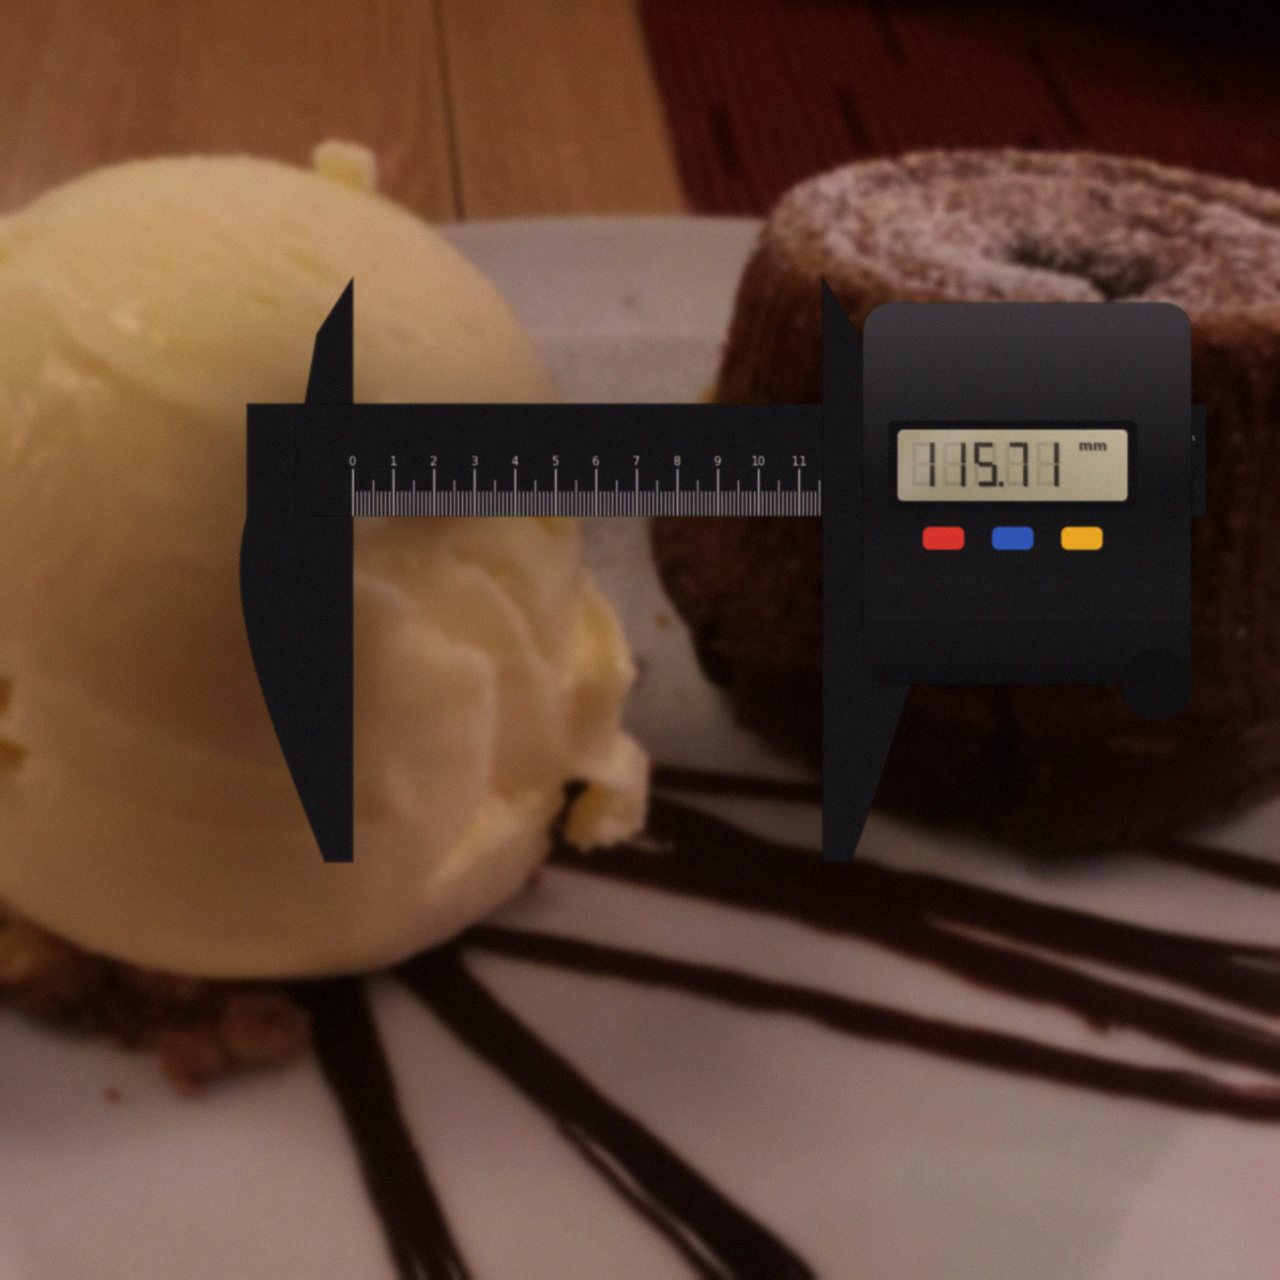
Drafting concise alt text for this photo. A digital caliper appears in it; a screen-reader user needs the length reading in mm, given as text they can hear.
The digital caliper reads 115.71 mm
